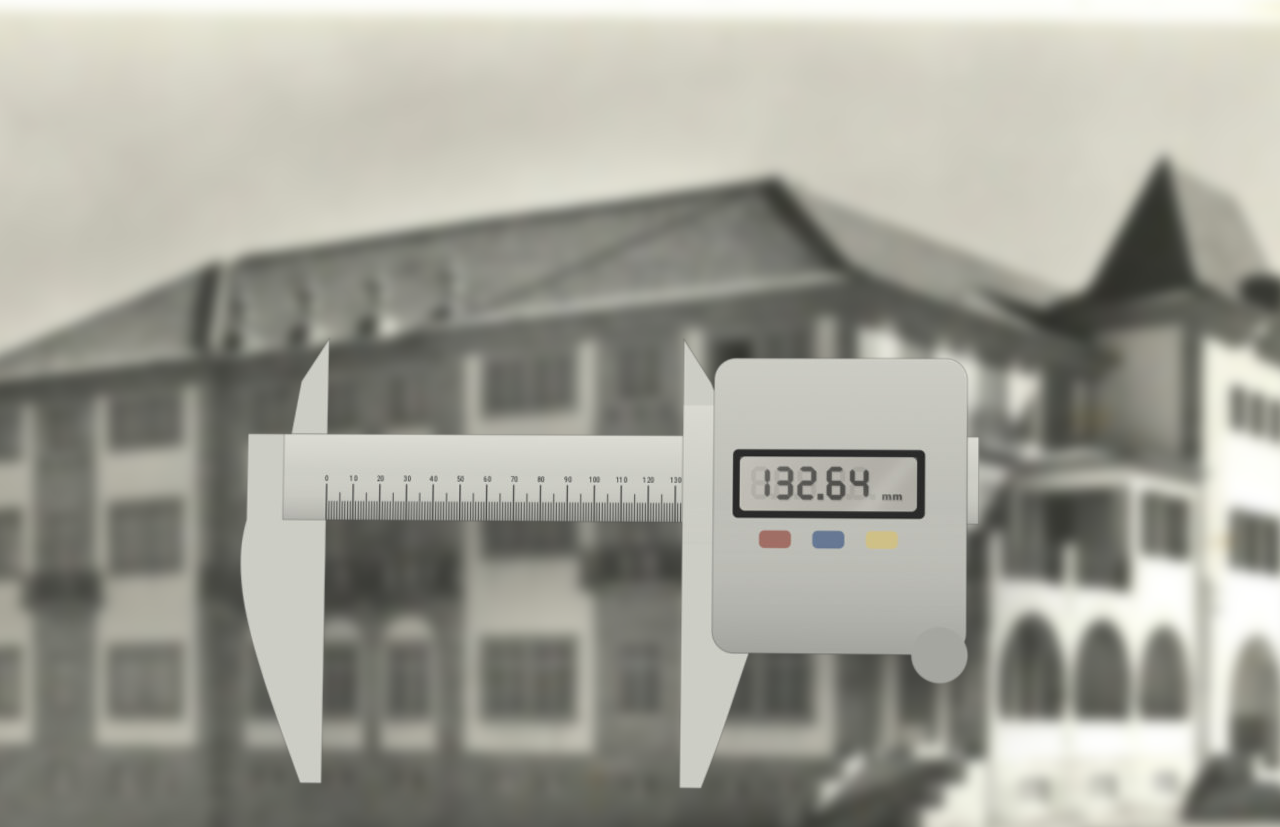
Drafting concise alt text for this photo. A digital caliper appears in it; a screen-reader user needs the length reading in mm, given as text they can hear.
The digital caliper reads 132.64 mm
